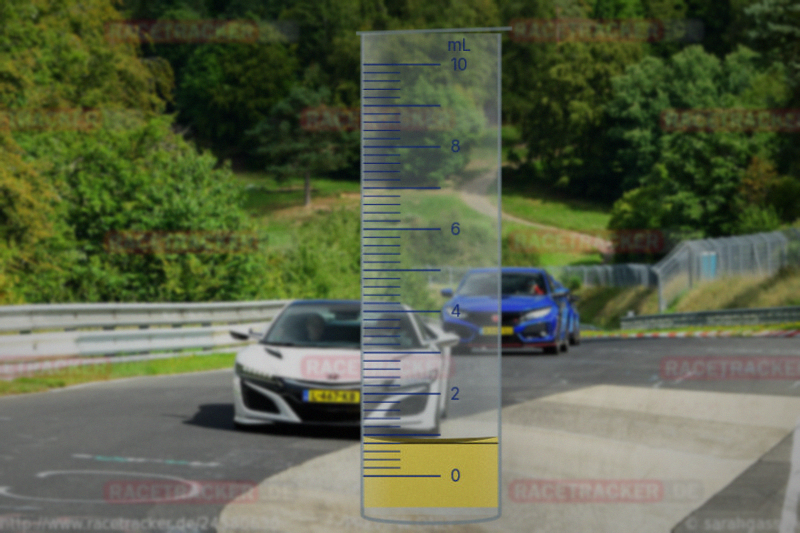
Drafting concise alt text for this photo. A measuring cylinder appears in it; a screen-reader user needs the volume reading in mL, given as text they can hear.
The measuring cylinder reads 0.8 mL
